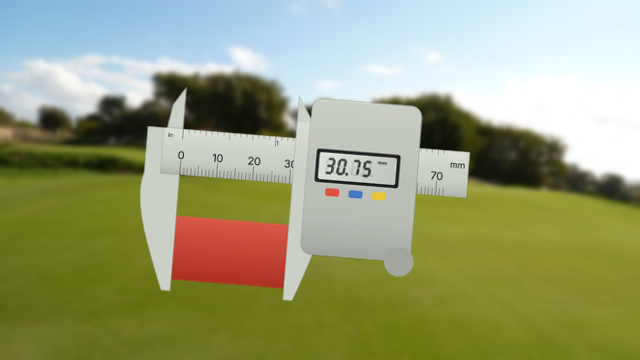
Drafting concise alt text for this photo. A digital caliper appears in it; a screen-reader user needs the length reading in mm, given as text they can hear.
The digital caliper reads 30.75 mm
